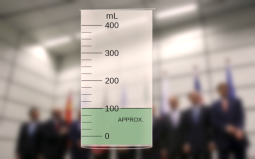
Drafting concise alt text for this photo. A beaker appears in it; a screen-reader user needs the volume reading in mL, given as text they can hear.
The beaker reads 100 mL
